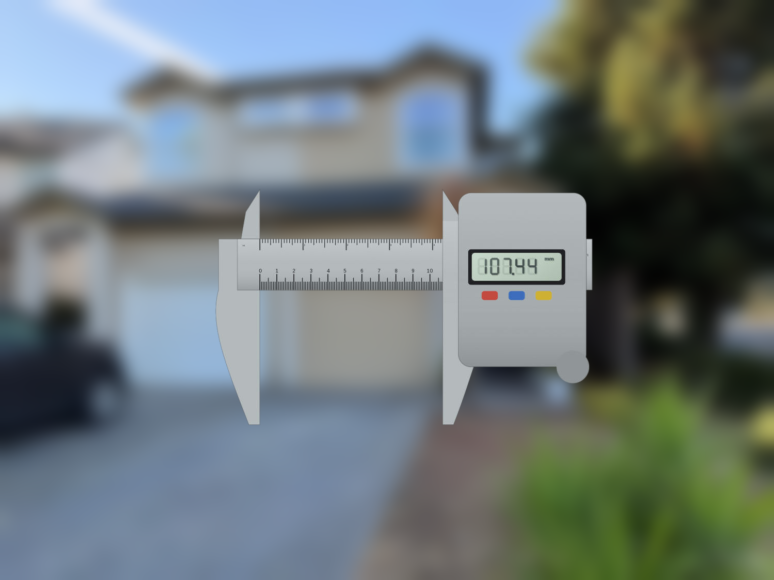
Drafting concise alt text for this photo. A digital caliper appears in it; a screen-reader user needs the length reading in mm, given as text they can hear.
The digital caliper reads 107.44 mm
